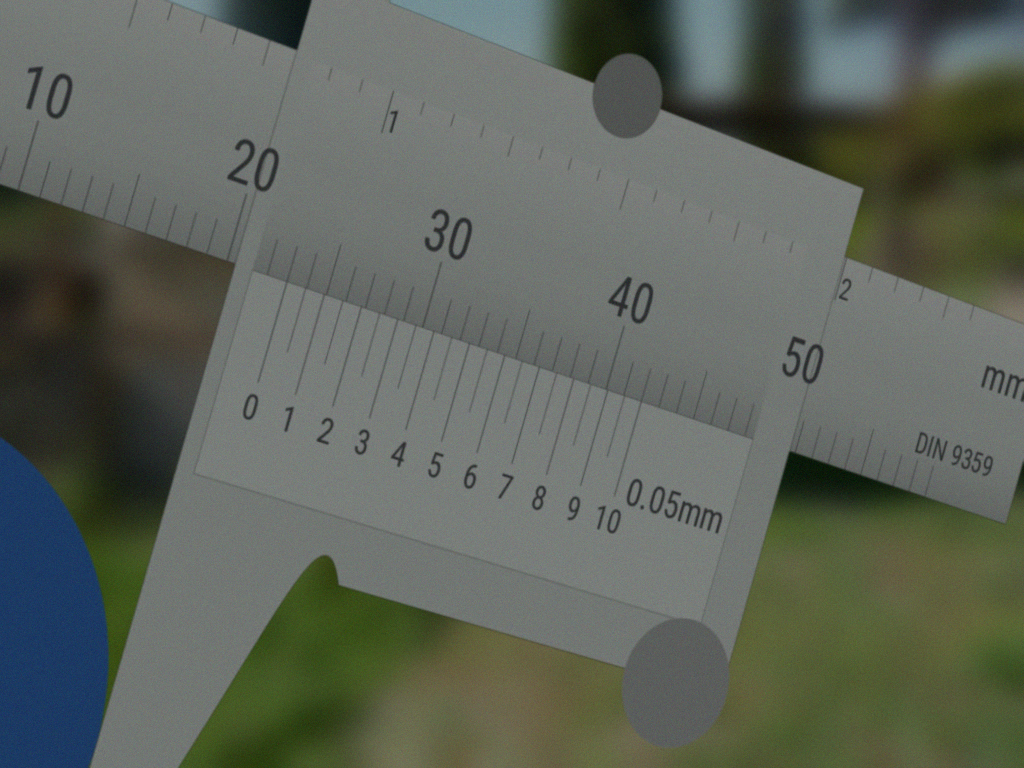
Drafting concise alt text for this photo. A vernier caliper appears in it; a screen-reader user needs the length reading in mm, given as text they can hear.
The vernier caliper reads 23.0 mm
